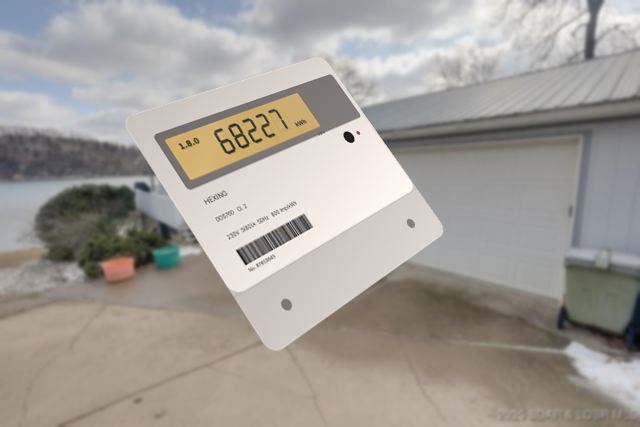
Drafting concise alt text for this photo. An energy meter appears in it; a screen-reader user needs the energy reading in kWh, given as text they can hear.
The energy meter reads 68227 kWh
